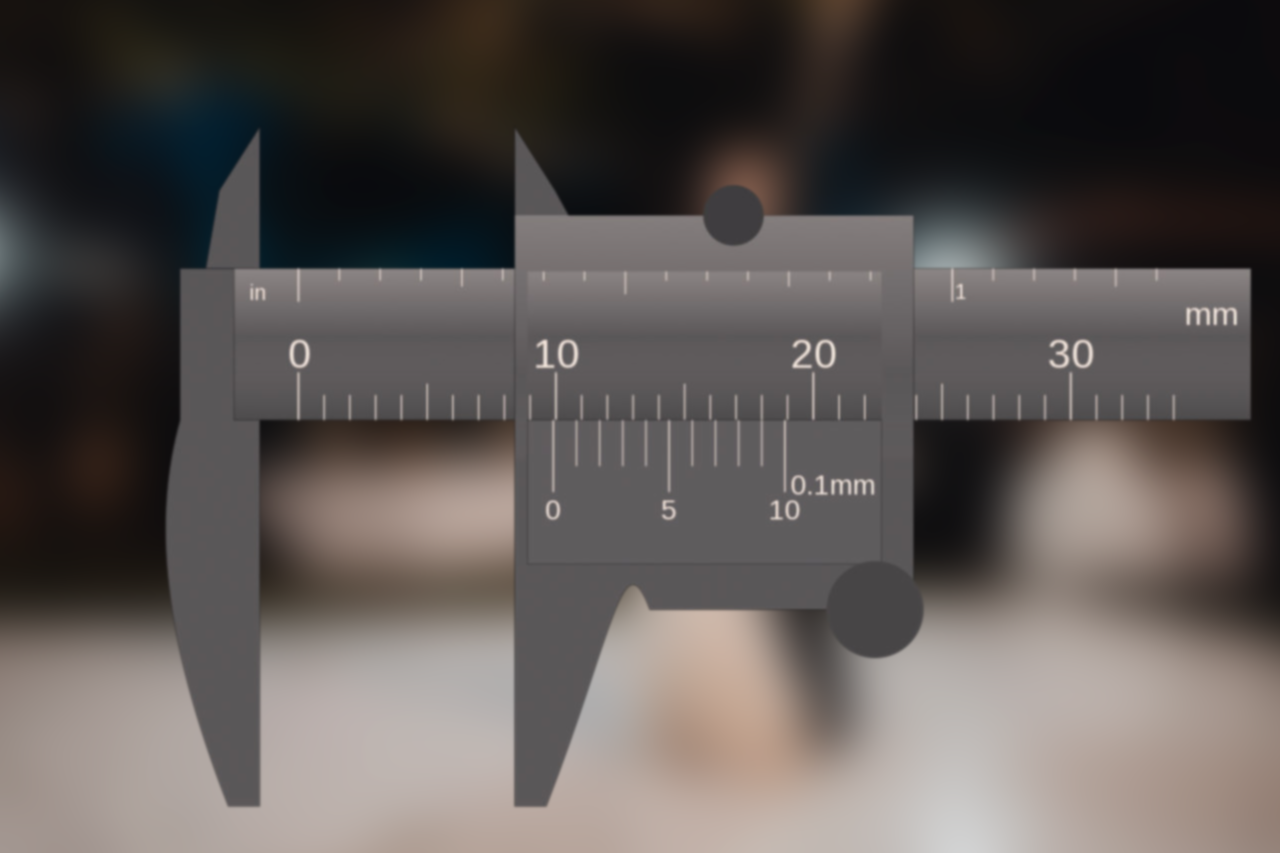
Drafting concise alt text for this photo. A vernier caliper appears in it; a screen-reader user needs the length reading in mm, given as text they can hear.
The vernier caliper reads 9.9 mm
